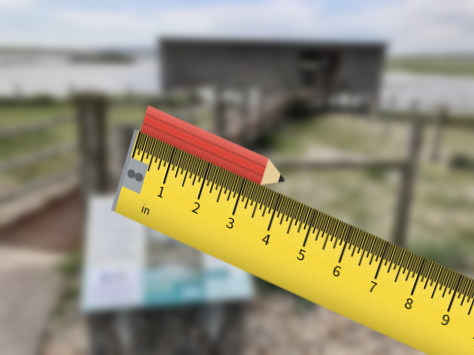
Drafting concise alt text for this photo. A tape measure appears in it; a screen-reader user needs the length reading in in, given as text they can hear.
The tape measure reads 4 in
